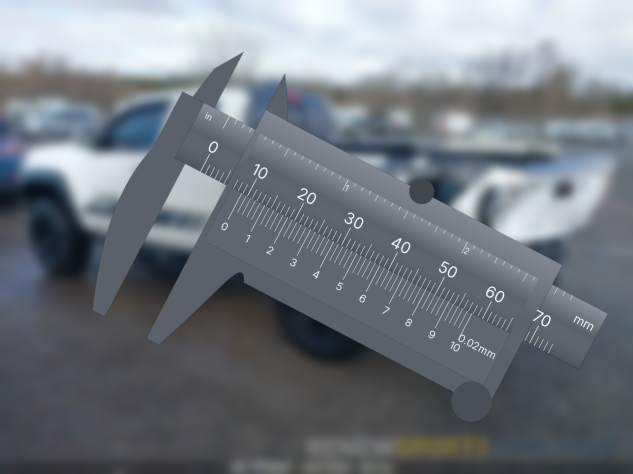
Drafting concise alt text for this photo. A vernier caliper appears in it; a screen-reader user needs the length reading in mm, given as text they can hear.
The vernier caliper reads 8.8 mm
